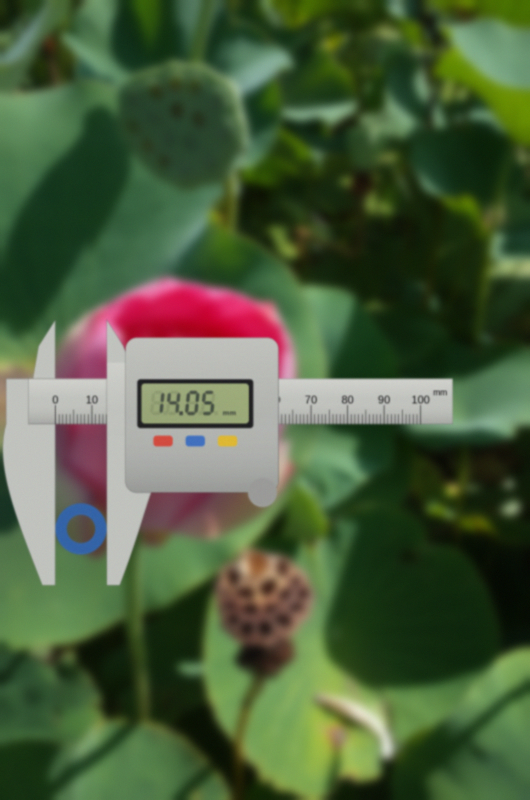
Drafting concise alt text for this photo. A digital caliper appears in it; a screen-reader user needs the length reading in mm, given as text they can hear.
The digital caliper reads 14.05 mm
